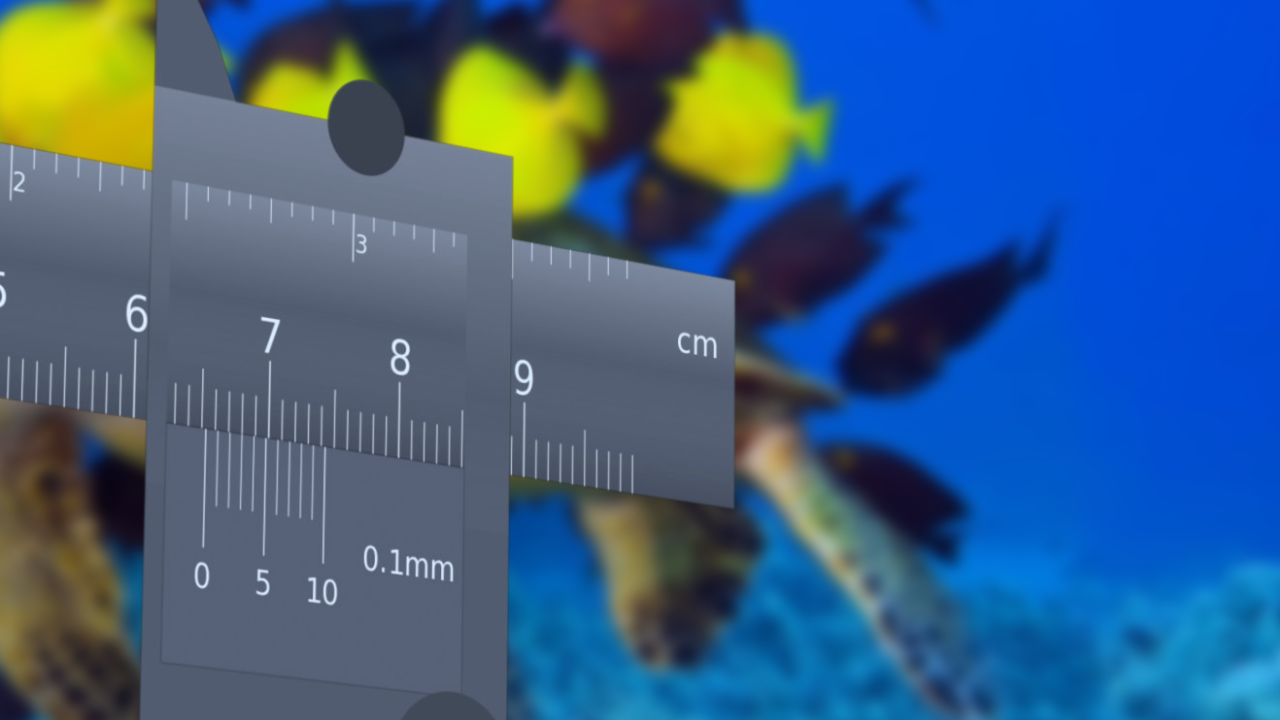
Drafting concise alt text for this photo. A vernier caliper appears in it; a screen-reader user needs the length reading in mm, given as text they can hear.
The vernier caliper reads 65.3 mm
